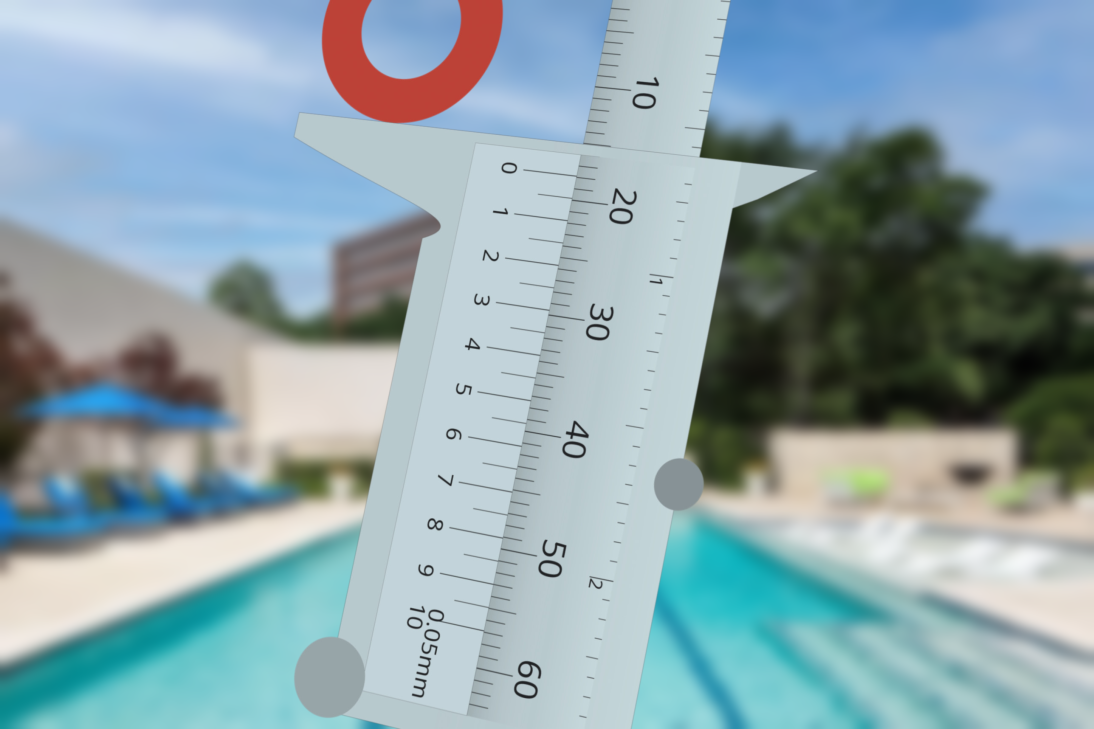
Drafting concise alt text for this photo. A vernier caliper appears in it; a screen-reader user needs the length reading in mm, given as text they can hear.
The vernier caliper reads 17.9 mm
